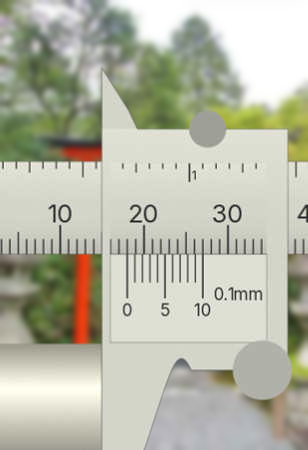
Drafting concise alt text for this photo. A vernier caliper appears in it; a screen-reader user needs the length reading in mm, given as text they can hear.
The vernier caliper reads 18.0 mm
